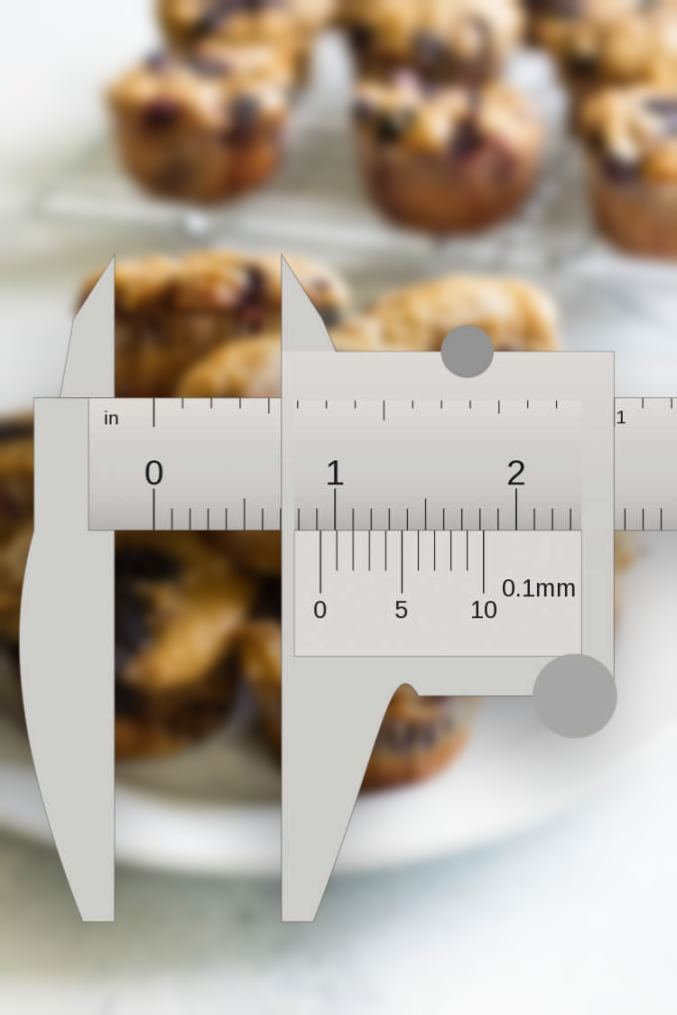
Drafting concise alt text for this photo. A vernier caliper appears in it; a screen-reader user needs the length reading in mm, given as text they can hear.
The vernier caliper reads 9.2 mm
